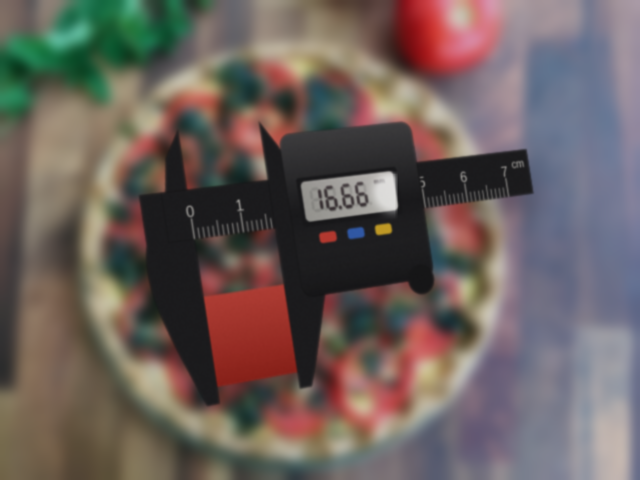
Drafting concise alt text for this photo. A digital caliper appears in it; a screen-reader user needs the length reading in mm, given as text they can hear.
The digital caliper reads 16.66 mm
